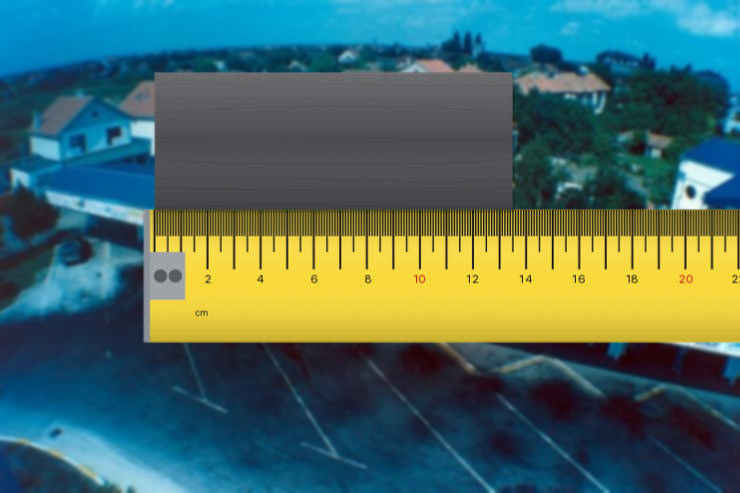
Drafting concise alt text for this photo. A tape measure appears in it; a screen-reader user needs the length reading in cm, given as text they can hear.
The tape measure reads 13.5 cm
